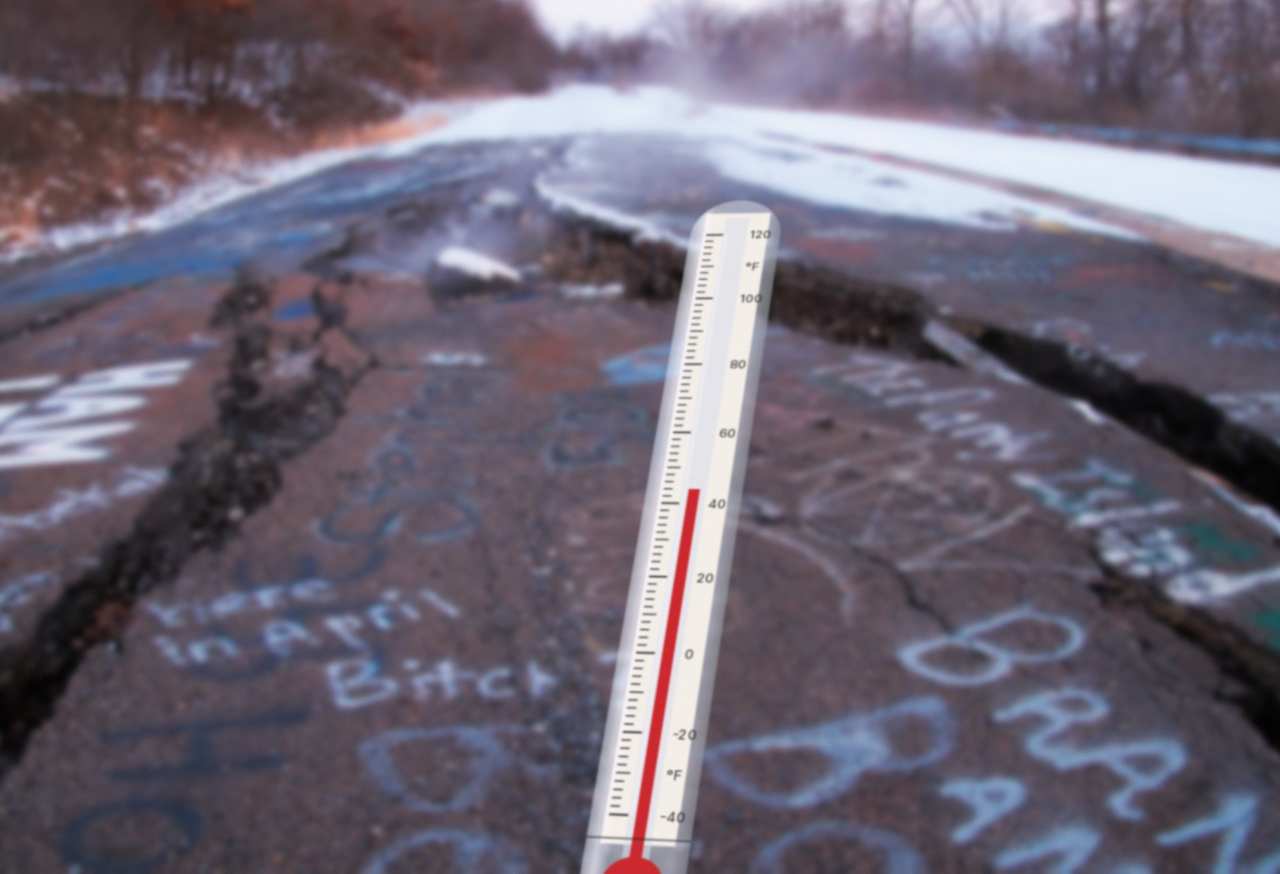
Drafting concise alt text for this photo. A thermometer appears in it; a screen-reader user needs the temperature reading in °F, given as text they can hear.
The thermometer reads 44 °F
